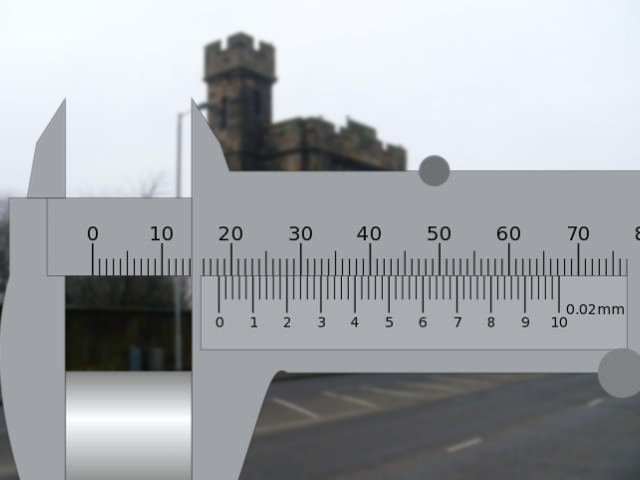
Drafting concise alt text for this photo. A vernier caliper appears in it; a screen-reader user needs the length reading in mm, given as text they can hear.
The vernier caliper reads 18.2 mm
